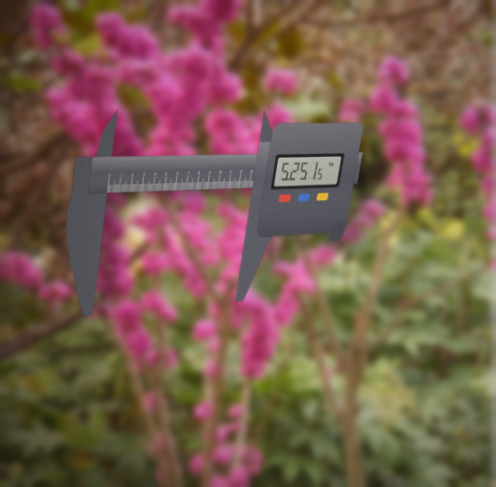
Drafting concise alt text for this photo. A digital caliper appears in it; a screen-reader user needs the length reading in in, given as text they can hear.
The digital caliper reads 5.2515 in
